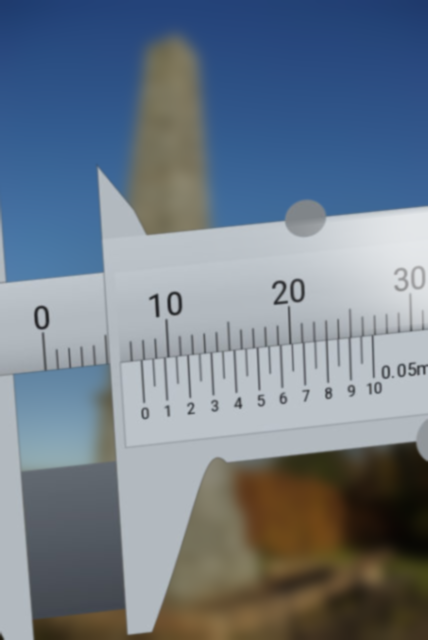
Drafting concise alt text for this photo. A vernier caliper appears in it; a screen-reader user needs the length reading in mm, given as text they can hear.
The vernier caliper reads 7.8 mm
